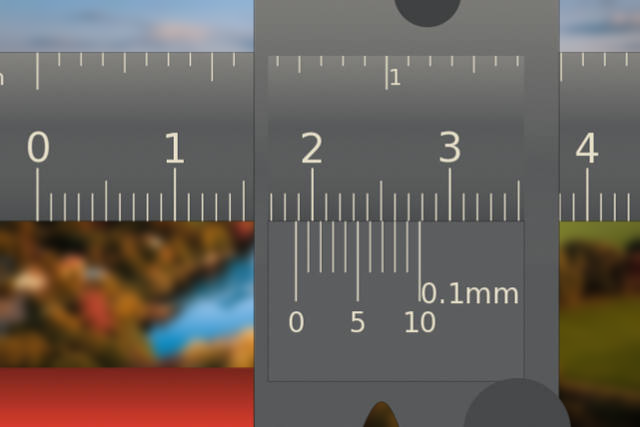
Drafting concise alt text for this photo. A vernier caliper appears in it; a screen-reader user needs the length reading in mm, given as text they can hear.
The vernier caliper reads 18.8 mm
